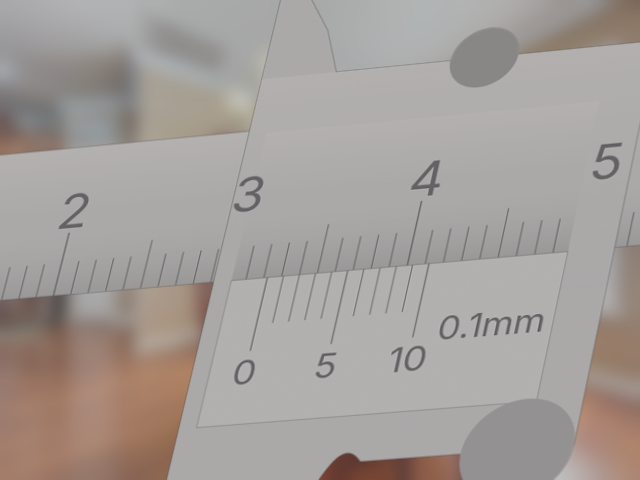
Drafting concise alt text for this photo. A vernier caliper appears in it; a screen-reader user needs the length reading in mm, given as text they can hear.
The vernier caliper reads 32.2 mm
